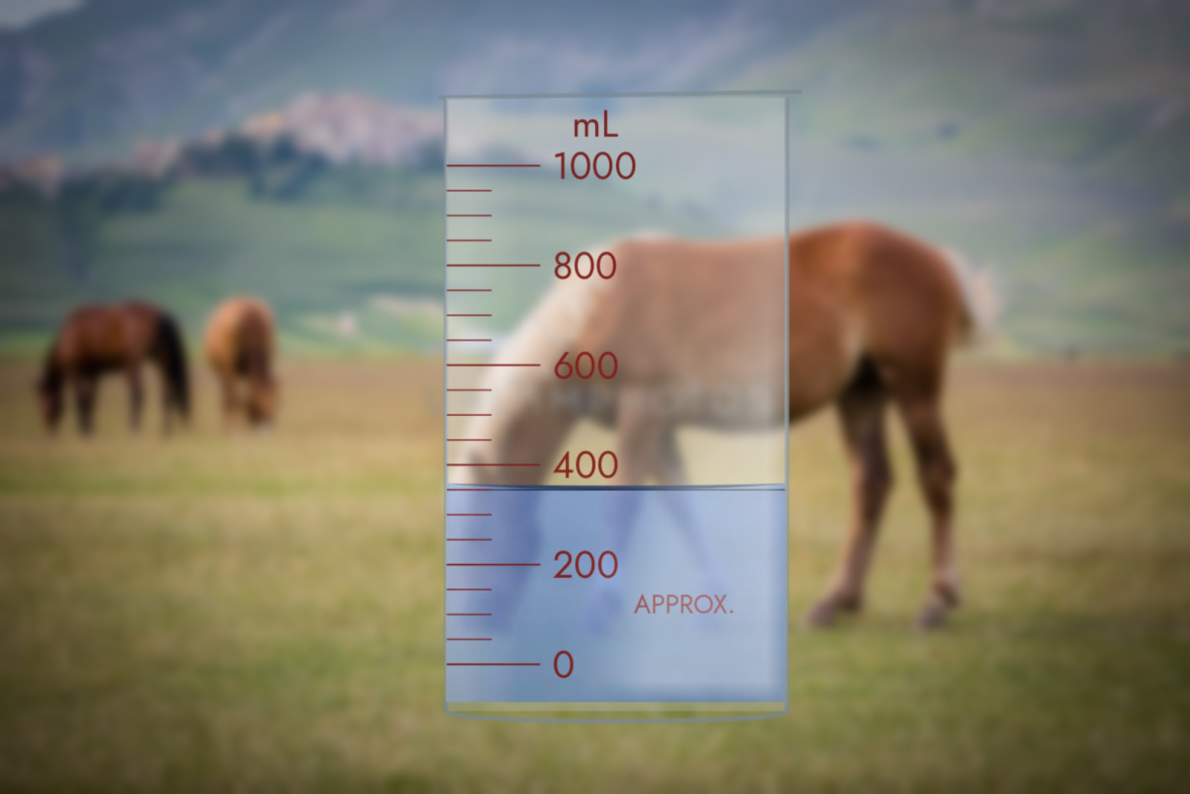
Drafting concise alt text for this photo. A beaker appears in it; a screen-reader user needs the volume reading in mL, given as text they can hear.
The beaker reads 350 mL
